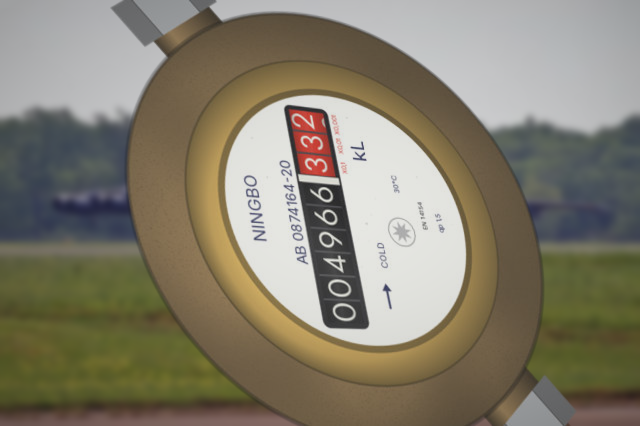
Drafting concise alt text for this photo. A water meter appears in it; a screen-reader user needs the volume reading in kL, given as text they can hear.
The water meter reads 4966.332 kL
